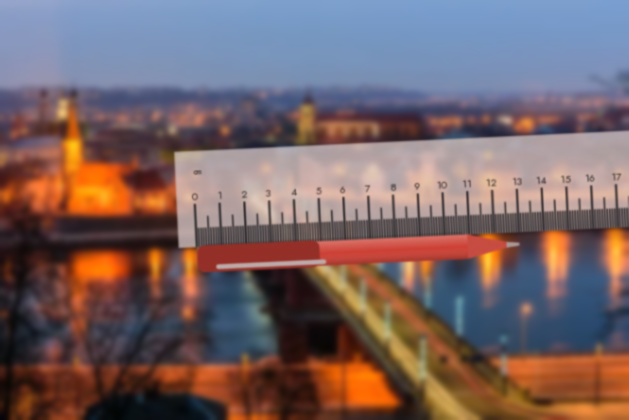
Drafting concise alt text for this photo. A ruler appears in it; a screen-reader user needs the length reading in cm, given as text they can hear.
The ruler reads 13 cm
